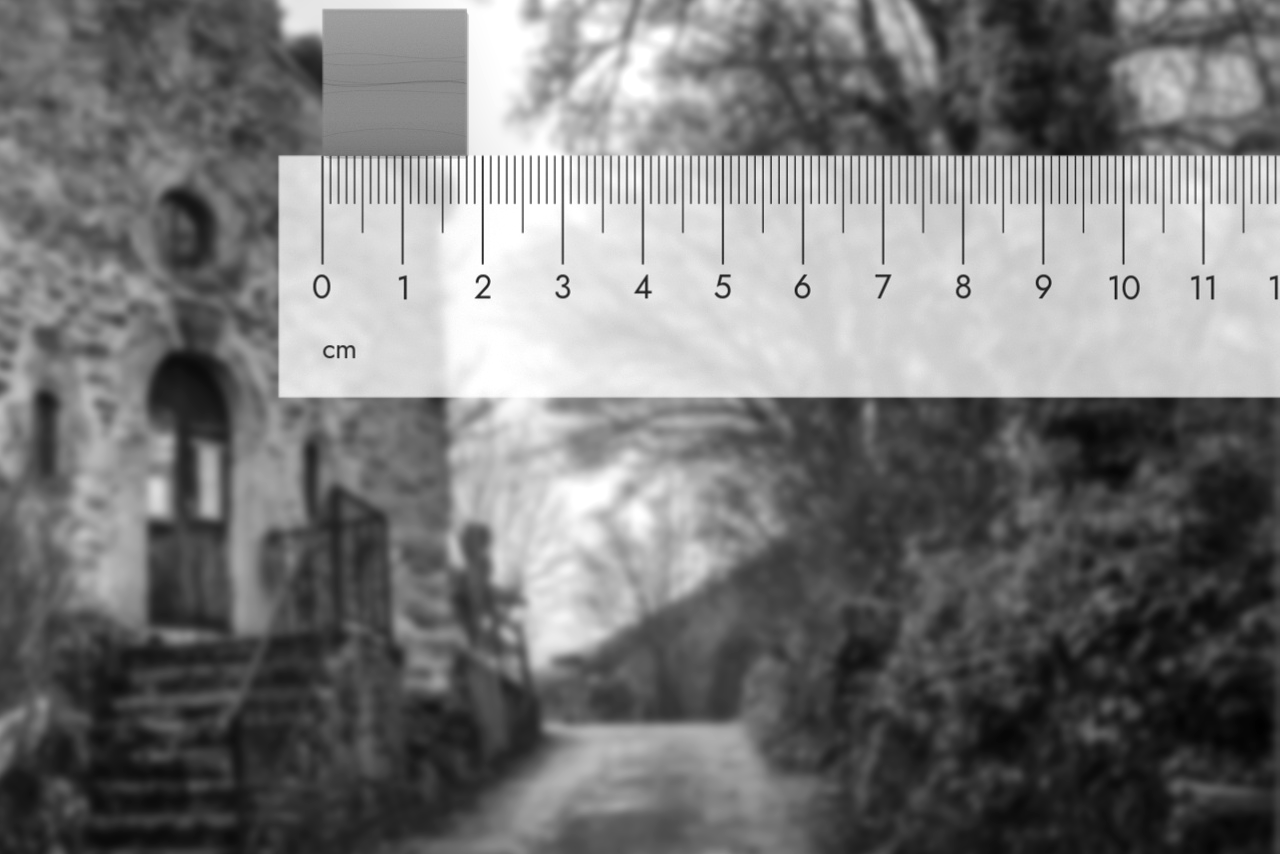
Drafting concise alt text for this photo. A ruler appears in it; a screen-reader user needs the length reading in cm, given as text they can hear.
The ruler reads 1.8 cm
